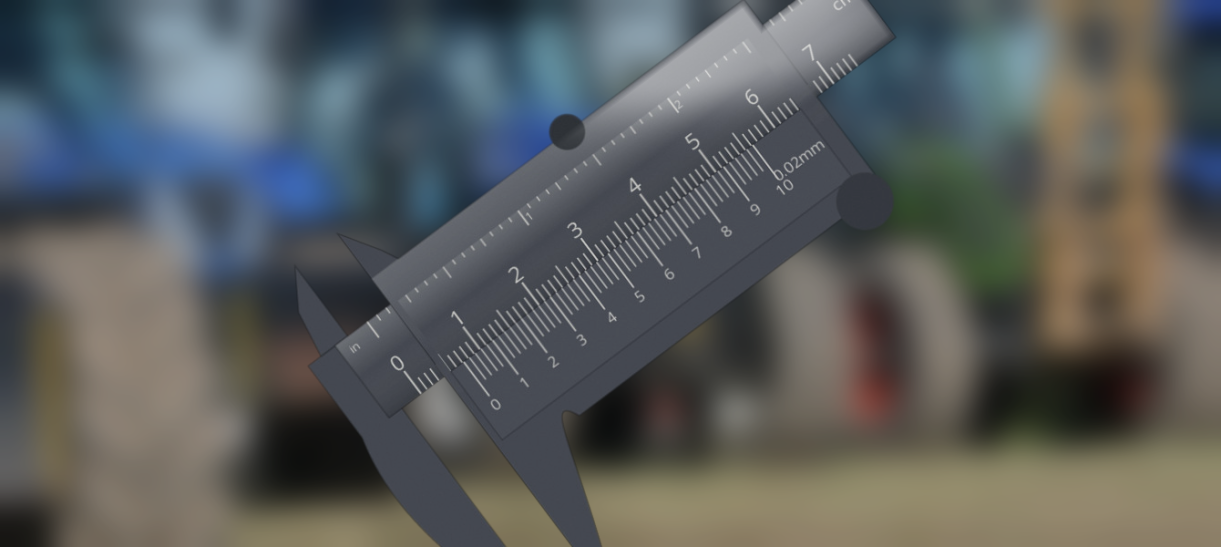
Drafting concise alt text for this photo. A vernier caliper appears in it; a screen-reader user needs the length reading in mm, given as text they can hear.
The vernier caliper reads 7.2 mm
